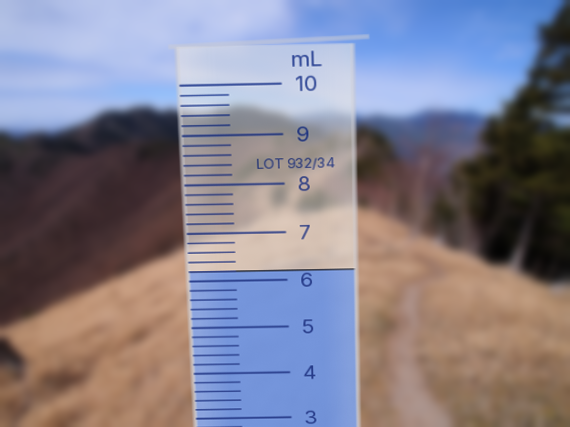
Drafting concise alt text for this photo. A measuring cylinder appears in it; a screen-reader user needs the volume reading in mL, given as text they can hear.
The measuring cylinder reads 6.2 mL
